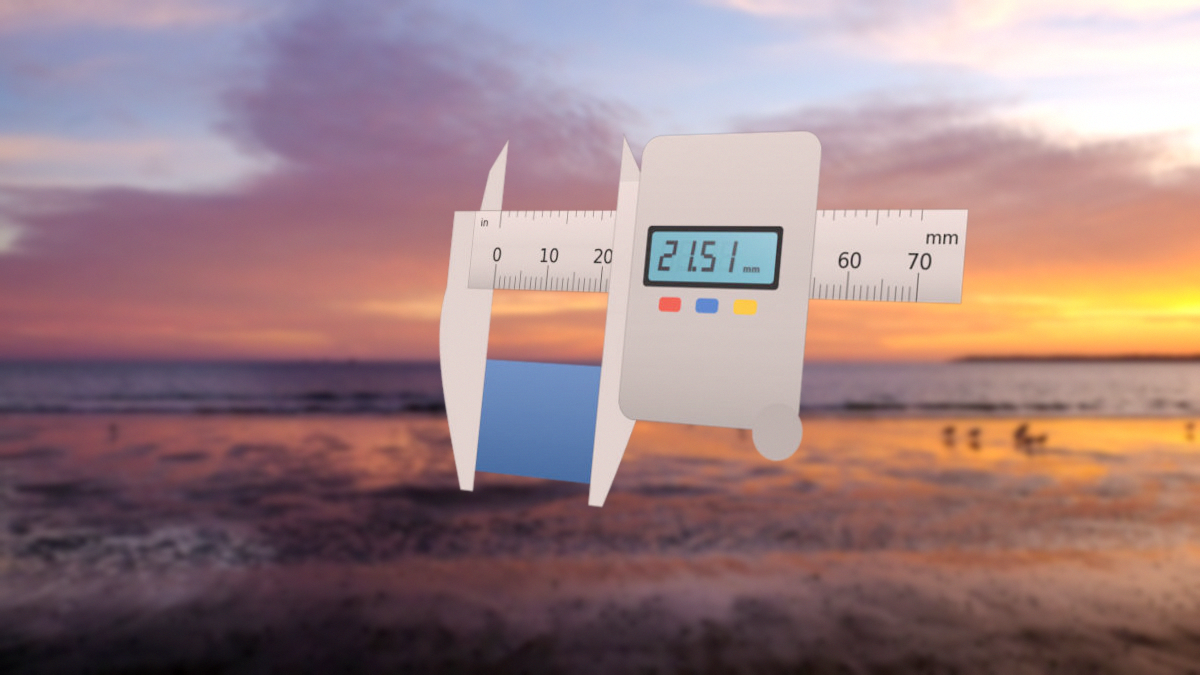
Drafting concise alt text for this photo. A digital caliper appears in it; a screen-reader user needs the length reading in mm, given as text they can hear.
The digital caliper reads 21.51 mm
